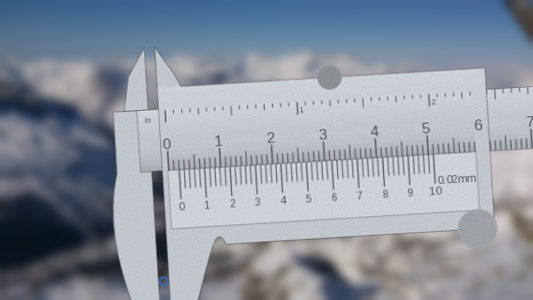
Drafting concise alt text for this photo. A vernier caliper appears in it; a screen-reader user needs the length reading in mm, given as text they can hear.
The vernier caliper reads 2.0 mm
